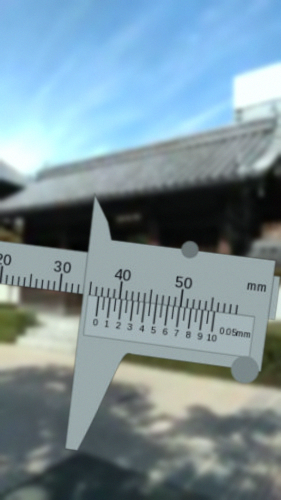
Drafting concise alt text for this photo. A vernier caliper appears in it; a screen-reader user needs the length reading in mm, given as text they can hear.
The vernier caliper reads 36.5 mm
